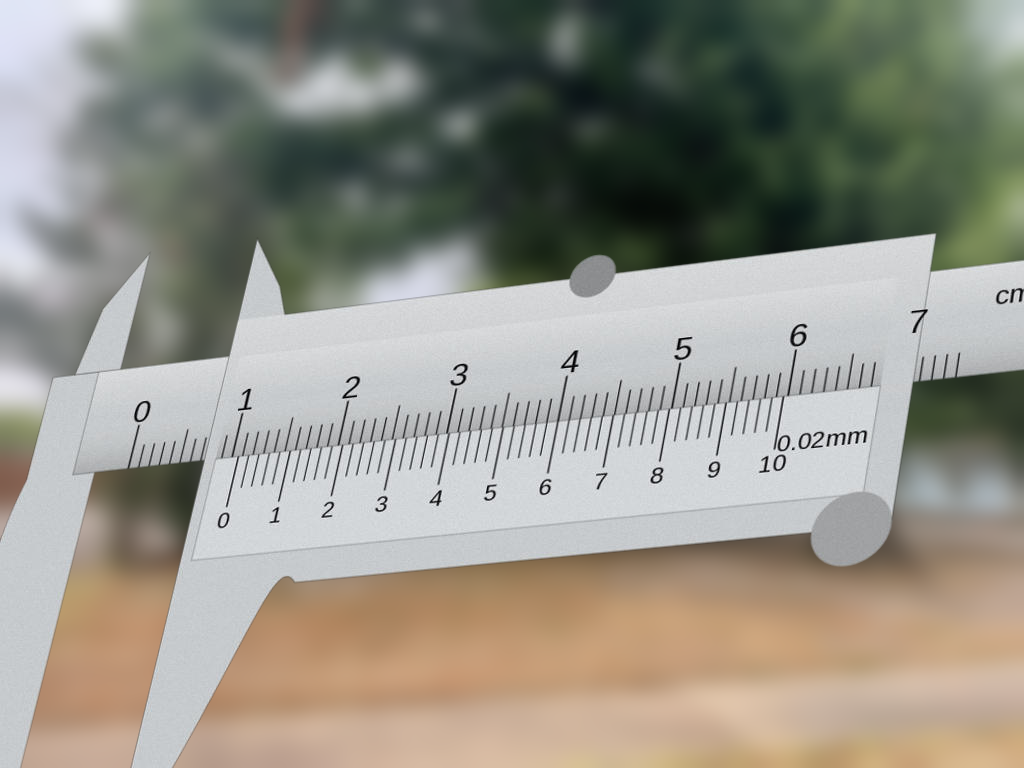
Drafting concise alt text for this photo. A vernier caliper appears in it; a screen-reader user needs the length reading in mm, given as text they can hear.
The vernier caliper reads 10.6 mm
